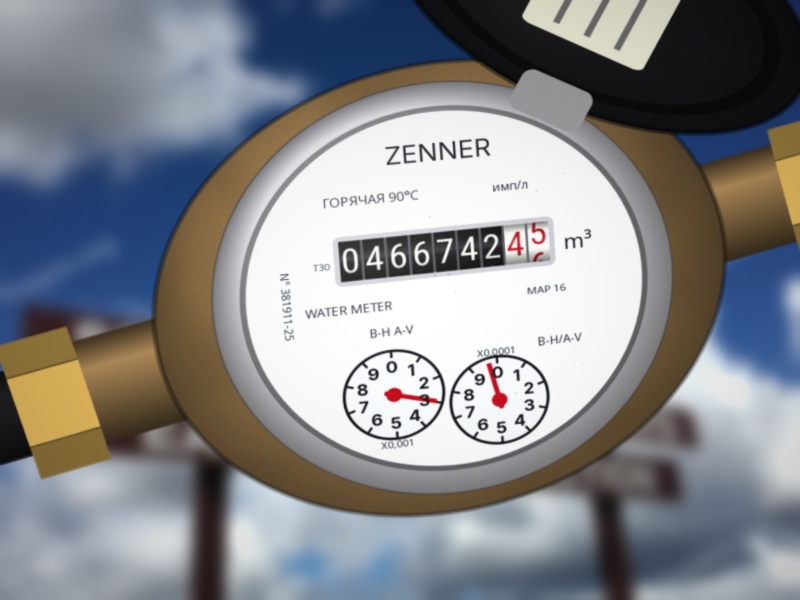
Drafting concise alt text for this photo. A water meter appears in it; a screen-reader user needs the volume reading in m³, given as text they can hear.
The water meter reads 466742.4529 m³
